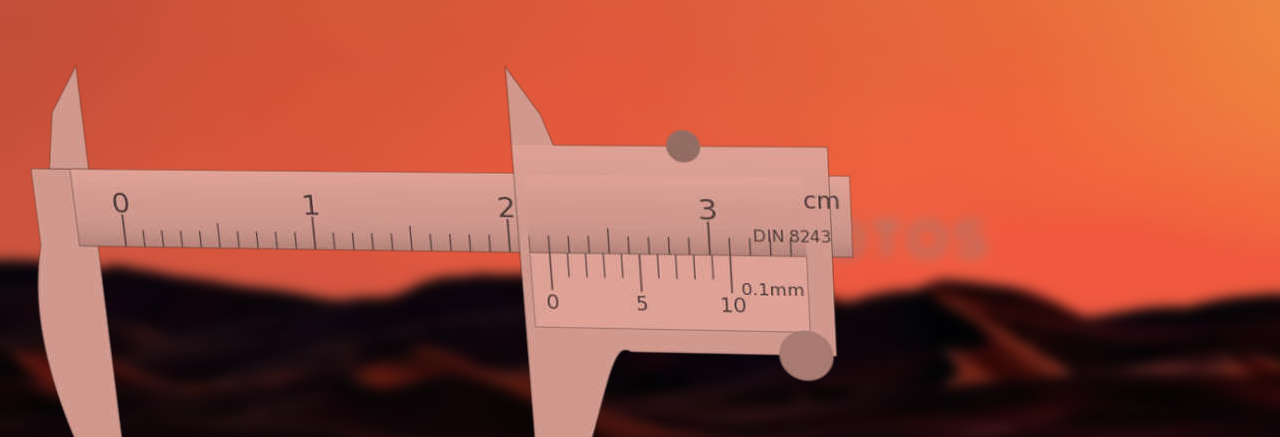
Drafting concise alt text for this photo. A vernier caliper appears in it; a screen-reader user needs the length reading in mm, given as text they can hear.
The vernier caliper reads 22.0 mm
